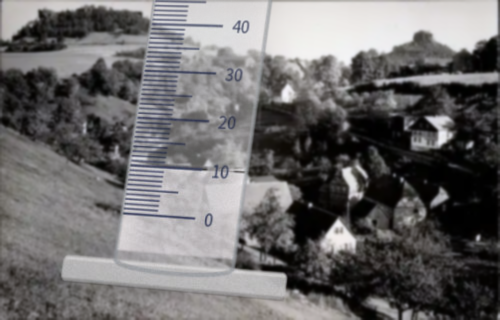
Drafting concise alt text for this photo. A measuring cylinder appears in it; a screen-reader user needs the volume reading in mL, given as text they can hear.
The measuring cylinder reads 10 mL
